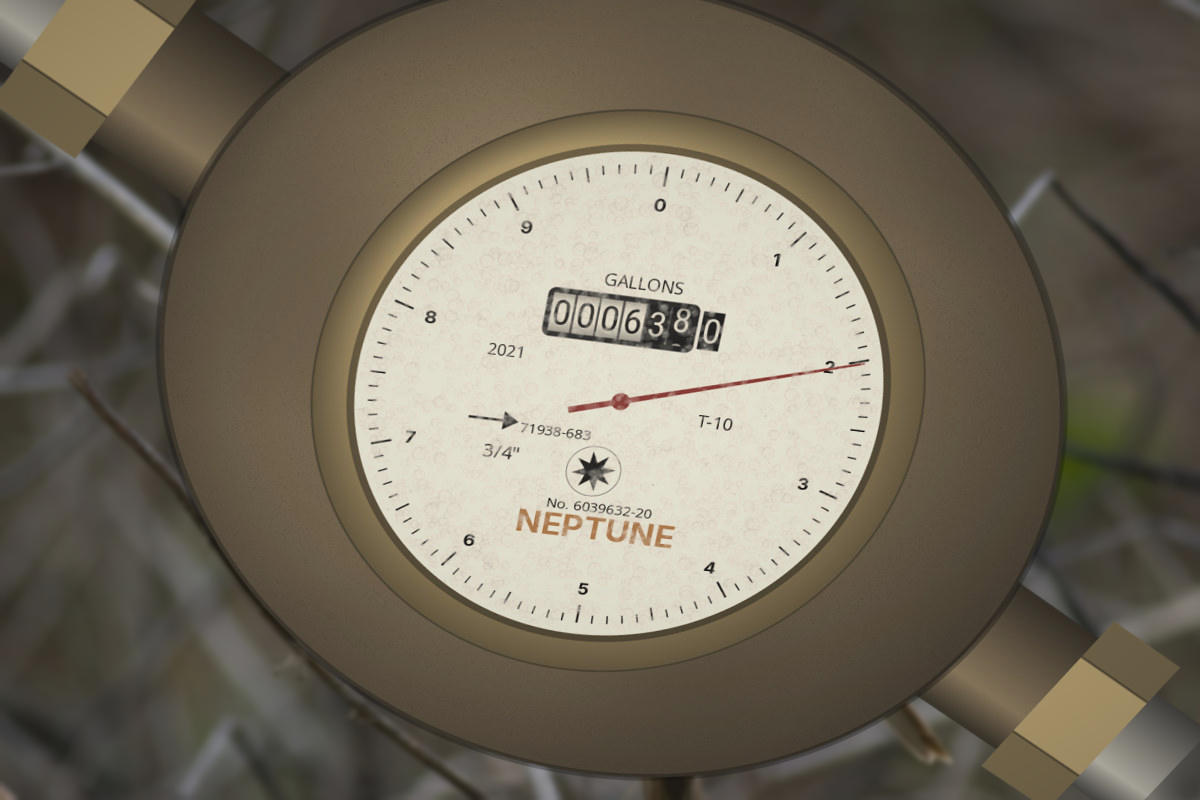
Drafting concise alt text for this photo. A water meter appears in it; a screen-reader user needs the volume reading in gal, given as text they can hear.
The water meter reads 6382.0 gal
